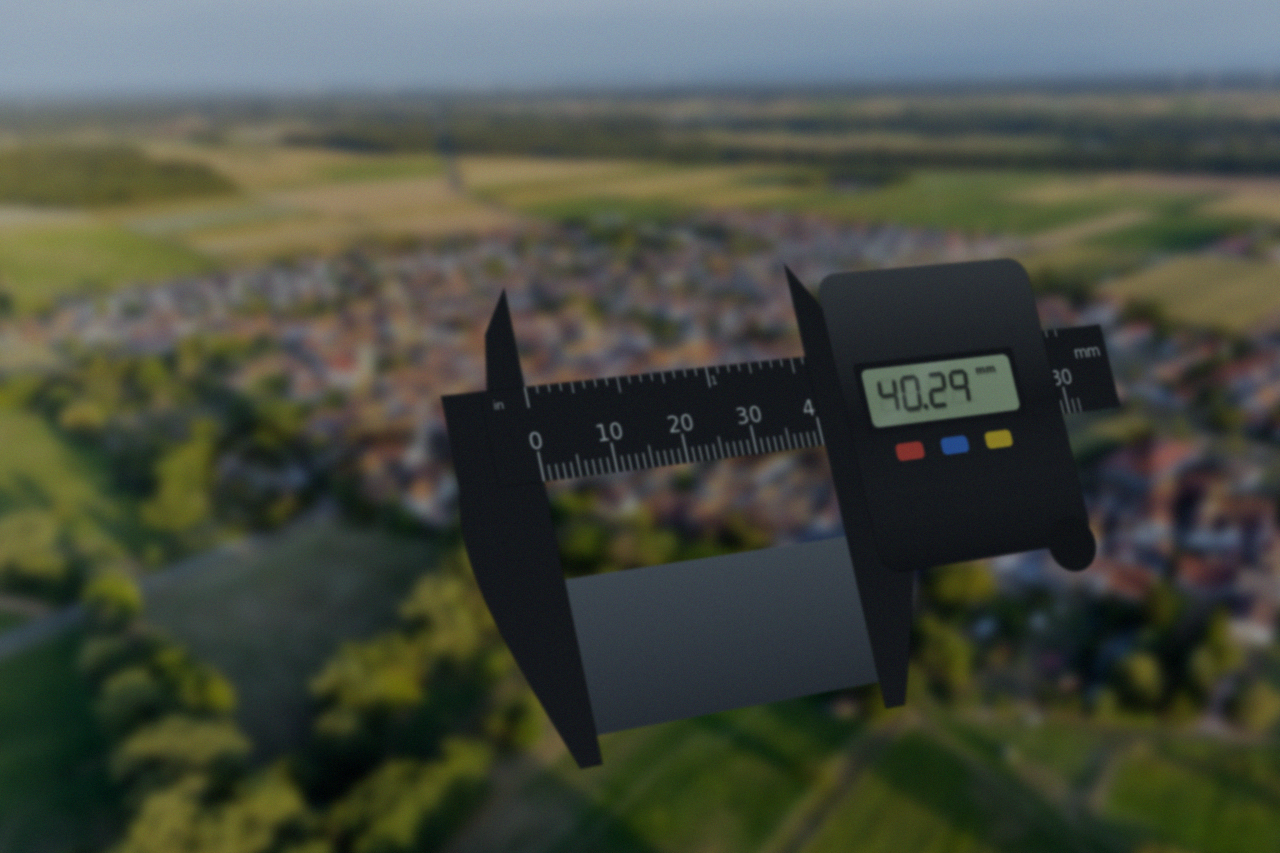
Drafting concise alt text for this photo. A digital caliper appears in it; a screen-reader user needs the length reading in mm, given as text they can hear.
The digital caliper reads 40.29 mm
